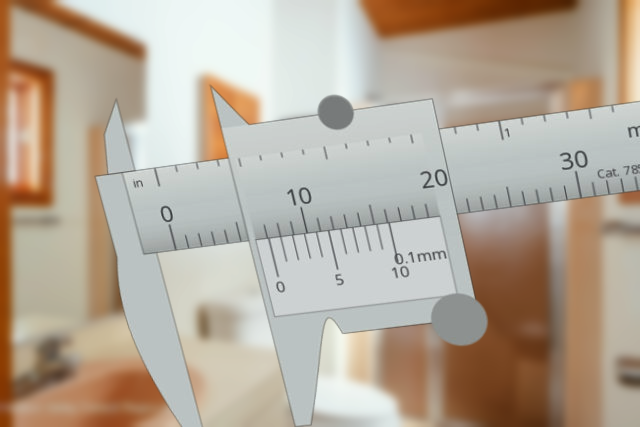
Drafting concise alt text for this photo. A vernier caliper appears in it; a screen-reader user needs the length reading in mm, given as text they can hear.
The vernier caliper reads 7.1 mm
